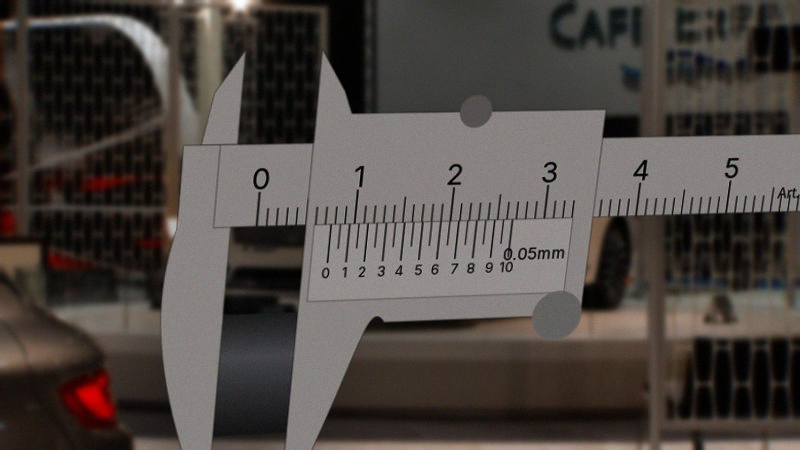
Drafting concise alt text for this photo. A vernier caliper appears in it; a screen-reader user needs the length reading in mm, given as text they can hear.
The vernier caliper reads 7.6 mm
